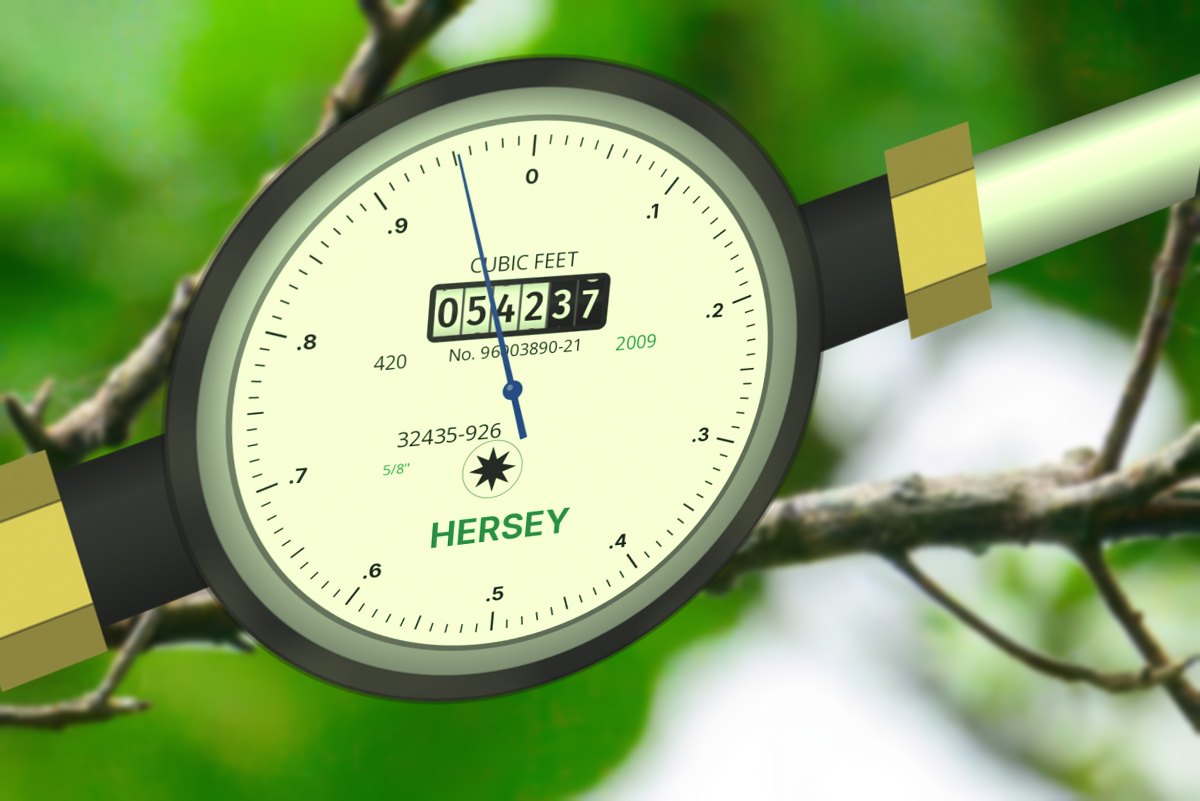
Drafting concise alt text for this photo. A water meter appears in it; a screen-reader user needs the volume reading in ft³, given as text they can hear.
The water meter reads 54236.95 ft³
